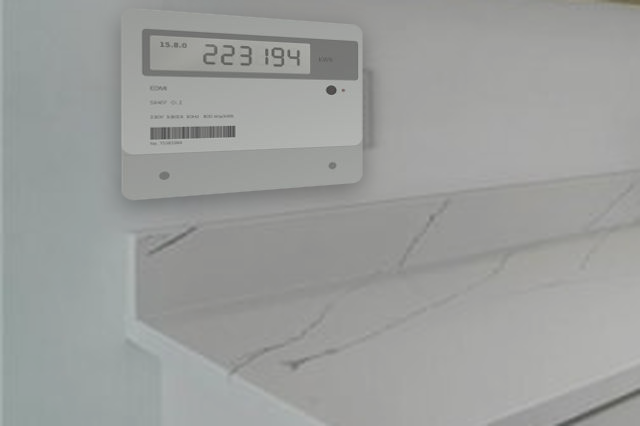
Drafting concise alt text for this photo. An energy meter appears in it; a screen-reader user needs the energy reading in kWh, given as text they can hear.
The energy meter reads 223194 kWh
